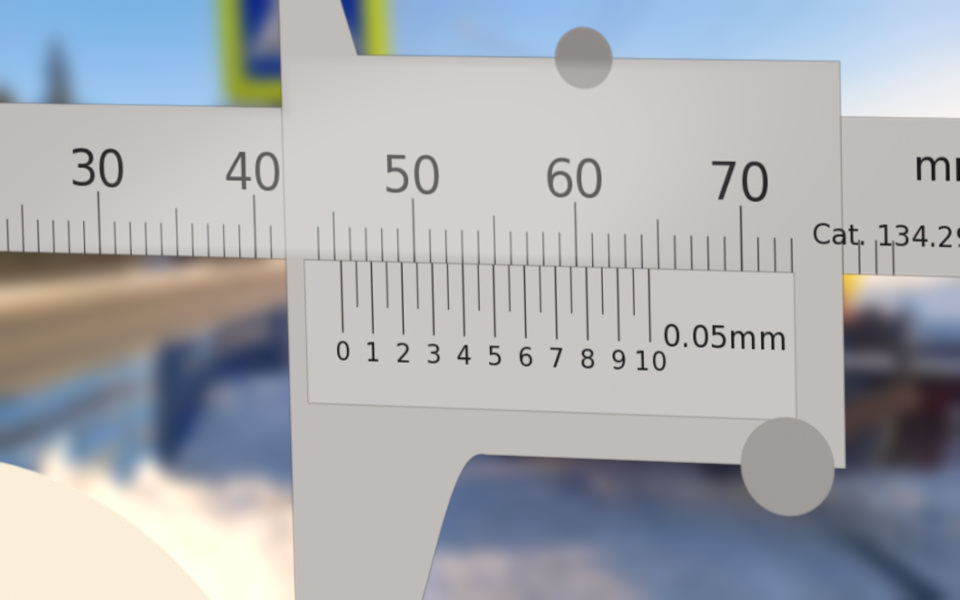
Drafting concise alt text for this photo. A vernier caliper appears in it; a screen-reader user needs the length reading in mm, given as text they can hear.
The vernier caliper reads 45.4 mm
